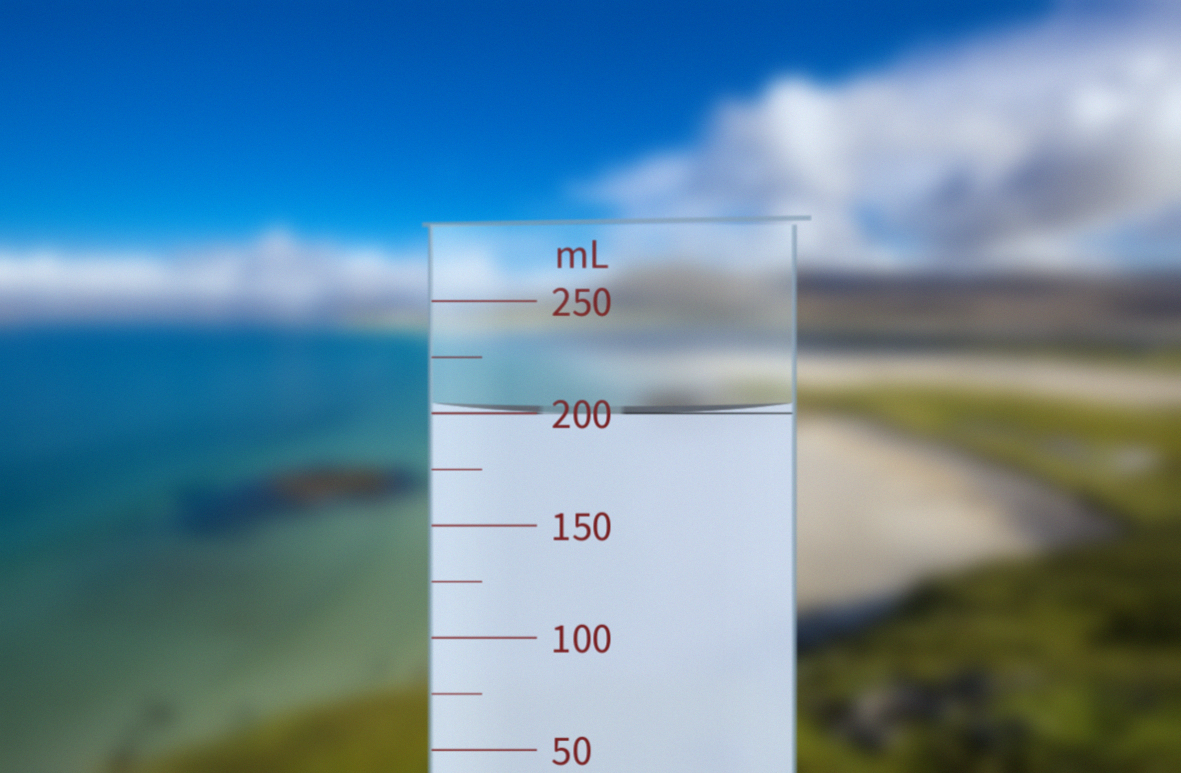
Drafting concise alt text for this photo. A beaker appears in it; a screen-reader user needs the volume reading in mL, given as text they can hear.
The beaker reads 200 mL
